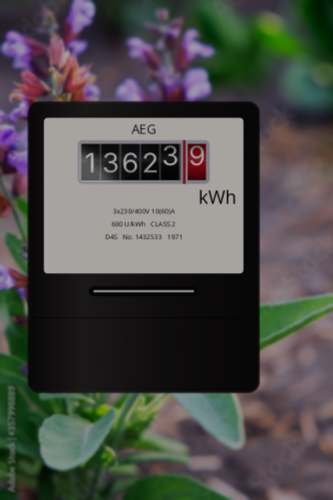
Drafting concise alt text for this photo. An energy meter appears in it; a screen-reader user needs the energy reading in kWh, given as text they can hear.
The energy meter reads 13623.9 kWh
